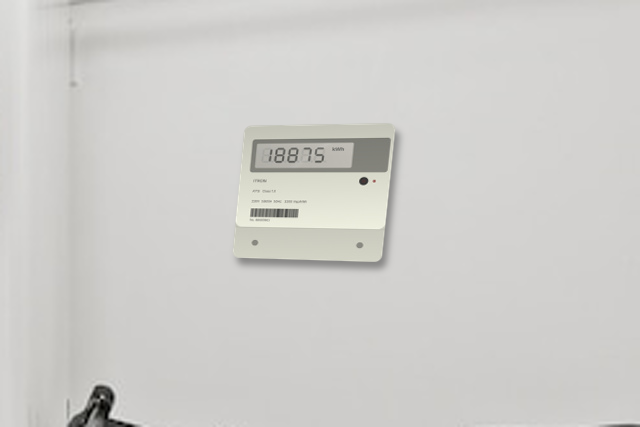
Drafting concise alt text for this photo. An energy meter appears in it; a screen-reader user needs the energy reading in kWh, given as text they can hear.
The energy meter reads 18875 kWh
